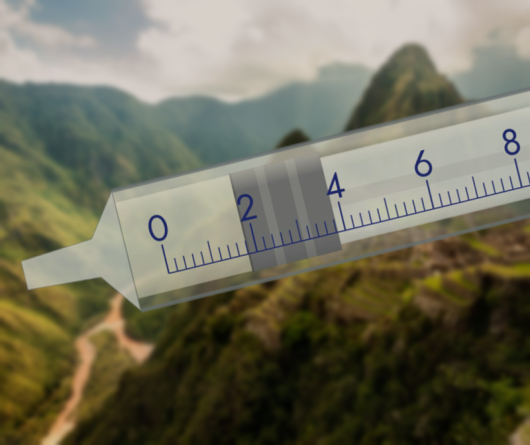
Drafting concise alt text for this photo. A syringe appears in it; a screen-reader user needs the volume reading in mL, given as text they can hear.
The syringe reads 1.8 mL
